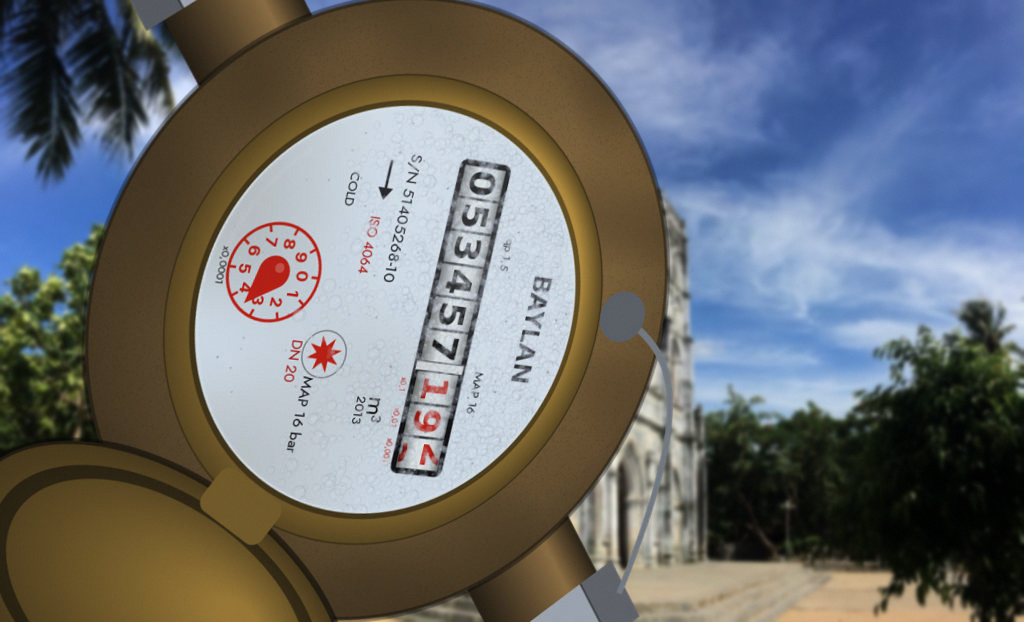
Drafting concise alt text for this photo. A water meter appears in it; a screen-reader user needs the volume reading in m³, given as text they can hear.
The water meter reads 53457.1923 m³
